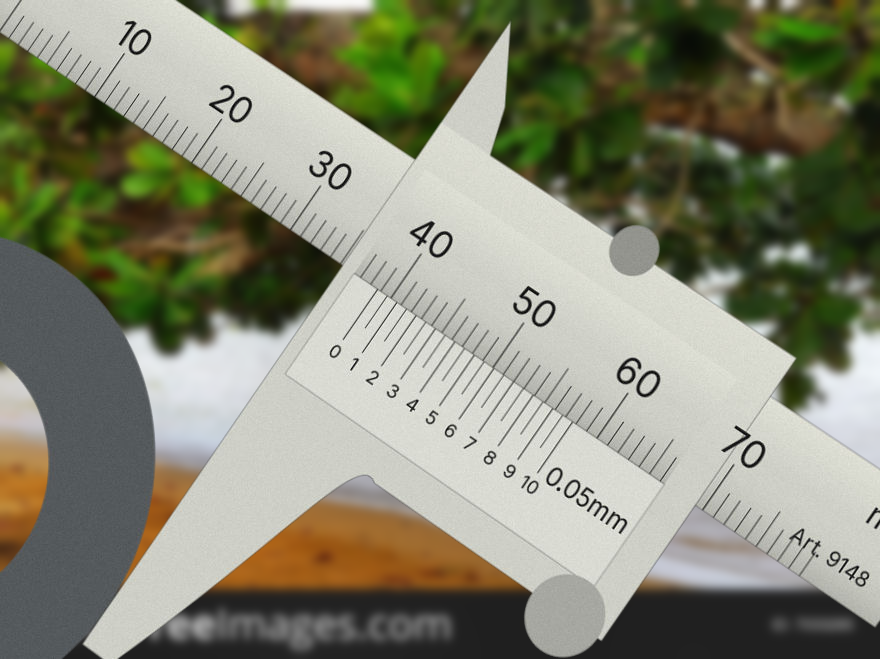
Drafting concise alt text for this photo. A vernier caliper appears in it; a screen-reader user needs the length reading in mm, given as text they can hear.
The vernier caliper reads 38.7 mm
